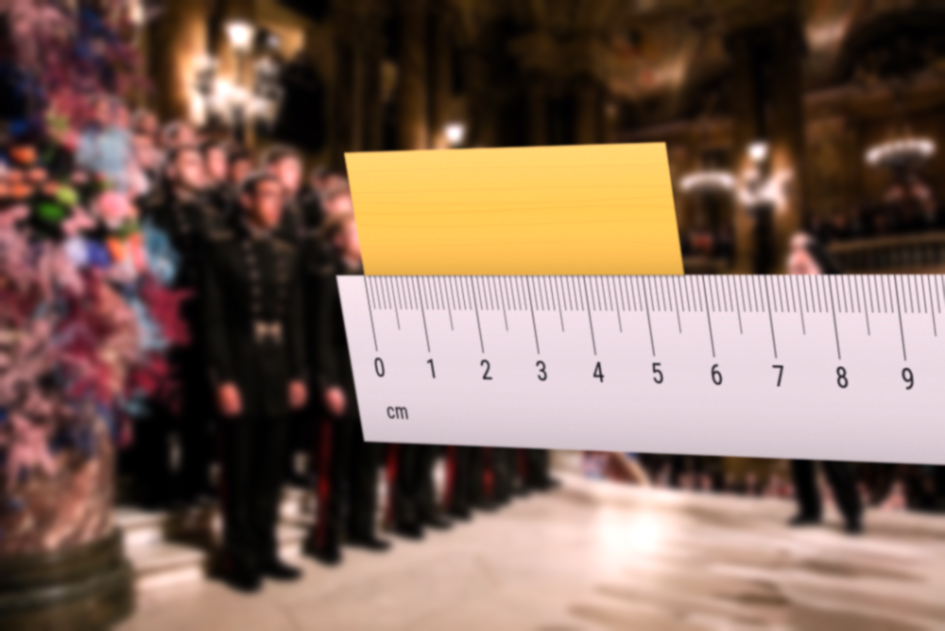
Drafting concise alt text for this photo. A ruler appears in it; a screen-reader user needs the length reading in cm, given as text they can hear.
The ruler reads 5.7 cm
